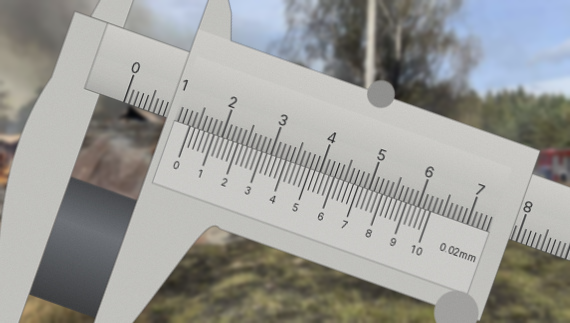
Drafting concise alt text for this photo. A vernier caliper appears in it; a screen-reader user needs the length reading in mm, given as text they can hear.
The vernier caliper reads 13.5 mm
